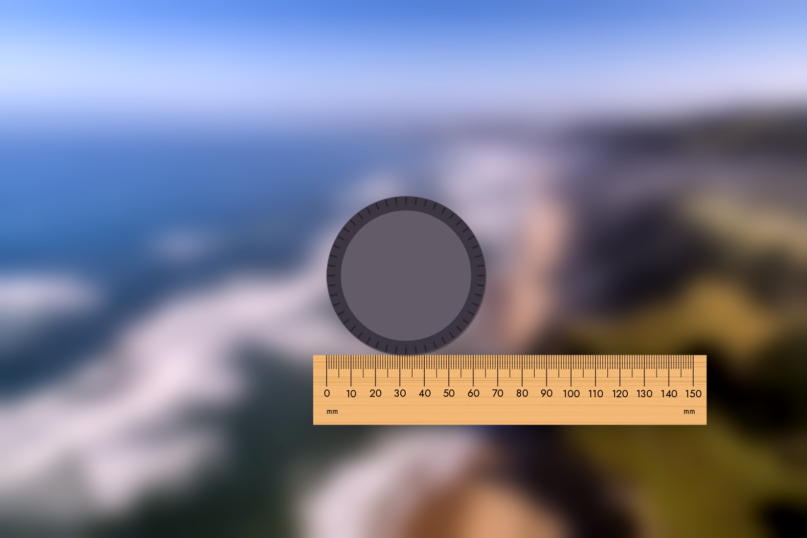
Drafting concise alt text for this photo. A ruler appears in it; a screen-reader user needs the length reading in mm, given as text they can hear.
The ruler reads 65 mm
